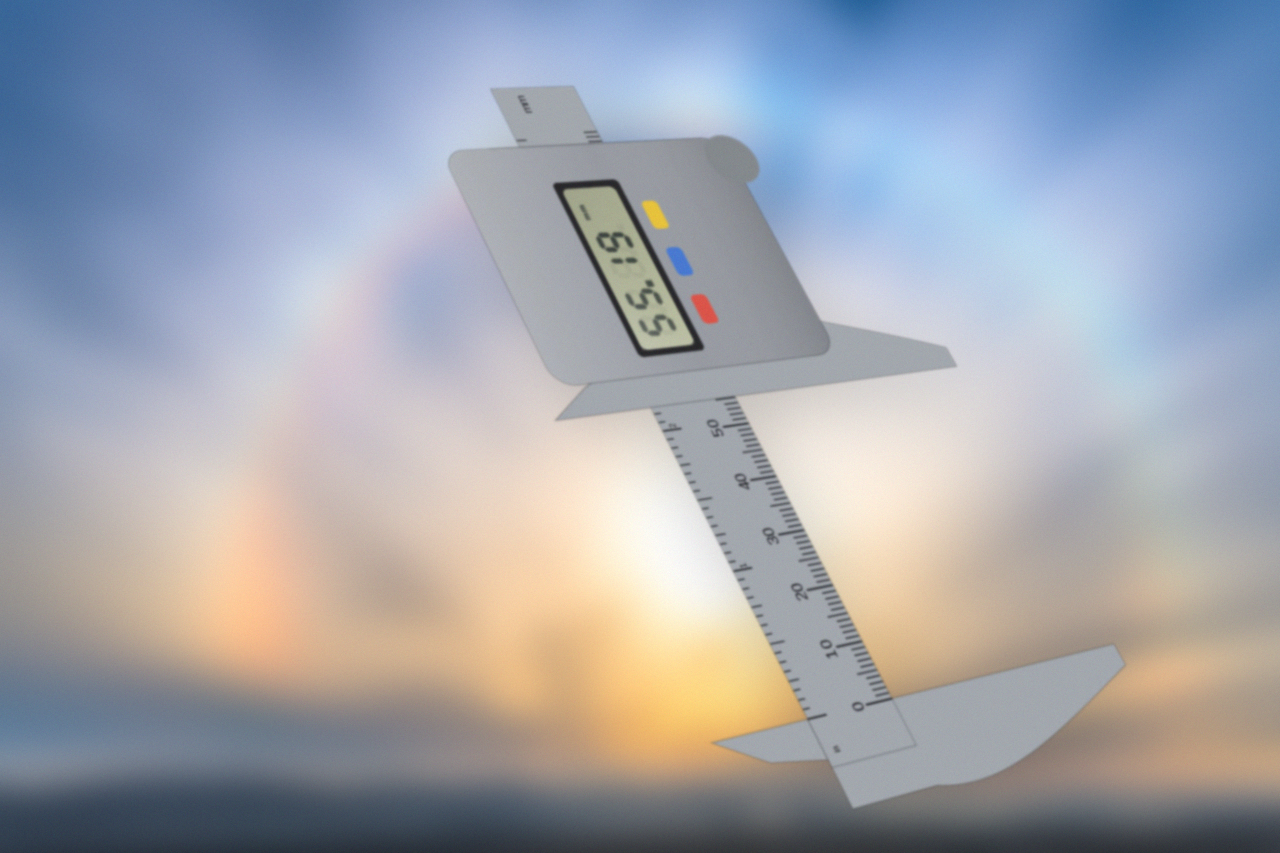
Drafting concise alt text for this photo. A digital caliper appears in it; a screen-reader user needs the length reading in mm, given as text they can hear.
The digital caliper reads 55.19 mm
